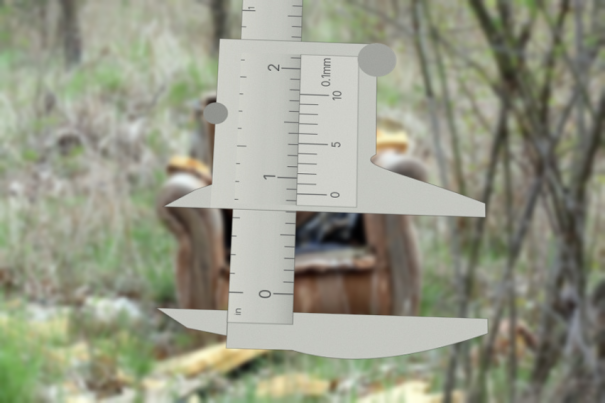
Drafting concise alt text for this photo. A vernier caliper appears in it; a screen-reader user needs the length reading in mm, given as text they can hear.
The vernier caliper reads 8.6 mm
